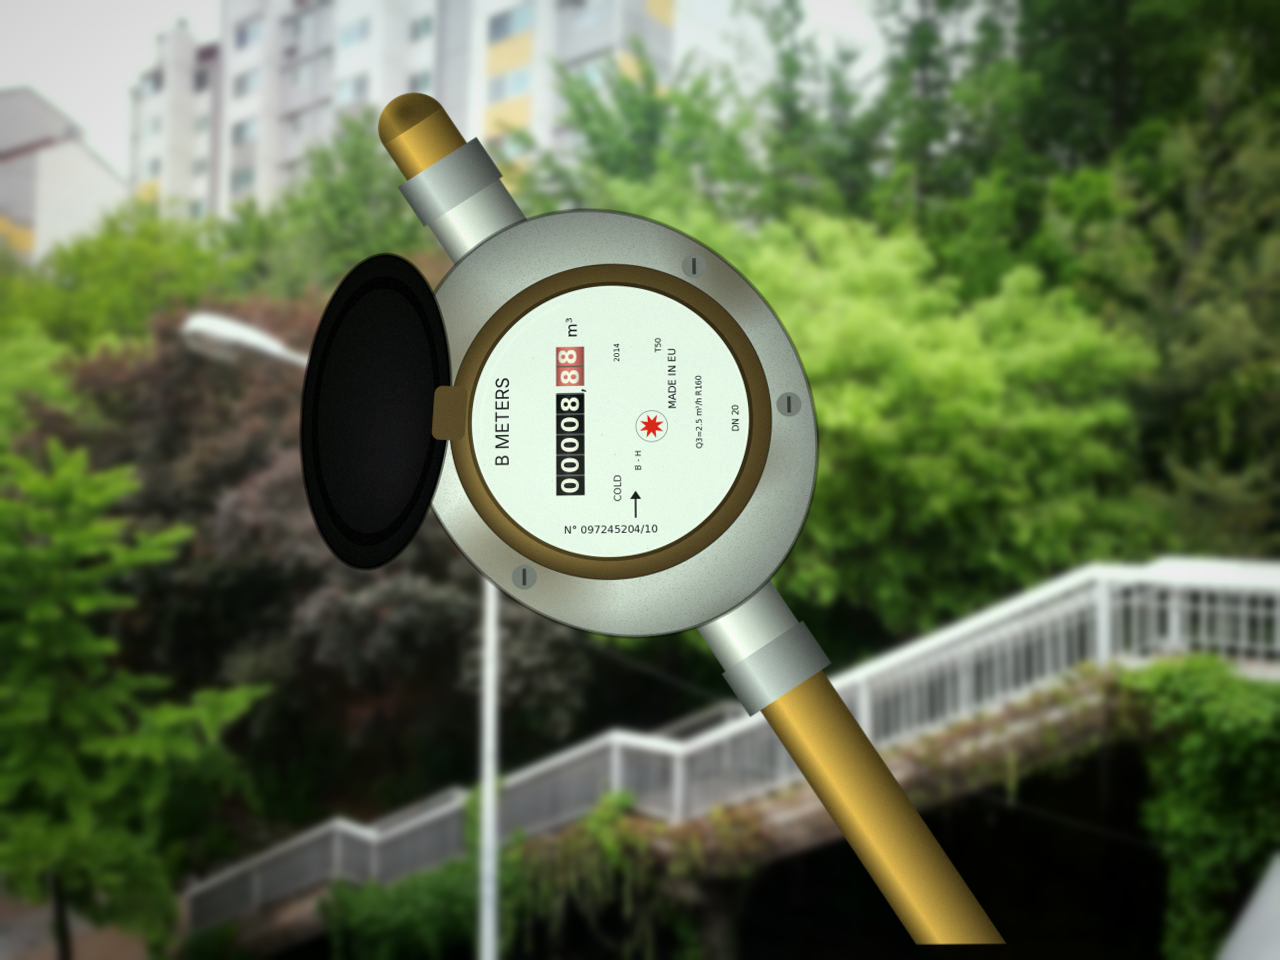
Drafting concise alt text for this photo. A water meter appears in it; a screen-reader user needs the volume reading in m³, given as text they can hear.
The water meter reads 8.88 m³
